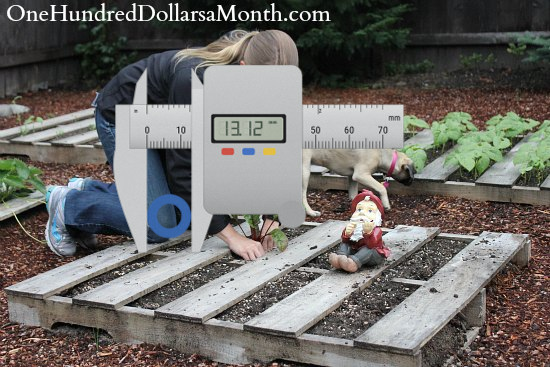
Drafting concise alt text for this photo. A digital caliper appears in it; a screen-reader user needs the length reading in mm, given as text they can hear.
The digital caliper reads 13.12 mm
